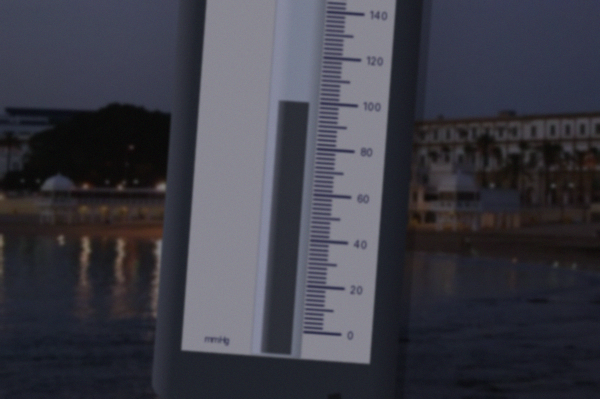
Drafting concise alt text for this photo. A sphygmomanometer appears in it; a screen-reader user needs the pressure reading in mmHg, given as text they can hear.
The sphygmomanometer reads 100 mmHg
